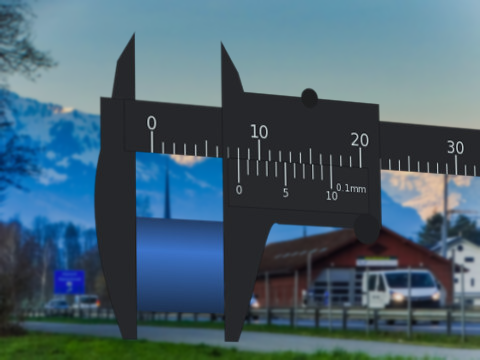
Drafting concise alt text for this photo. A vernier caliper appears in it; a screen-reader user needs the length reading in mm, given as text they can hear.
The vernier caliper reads 8.0 mm
